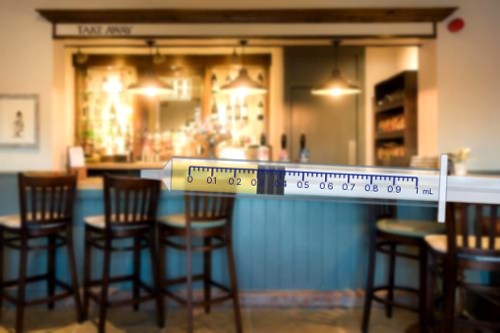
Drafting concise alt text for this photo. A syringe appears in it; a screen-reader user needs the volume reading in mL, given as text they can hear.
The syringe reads 0.3 mL
